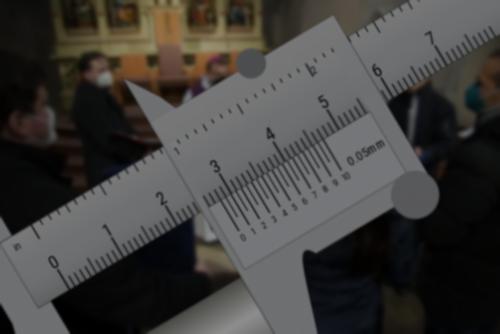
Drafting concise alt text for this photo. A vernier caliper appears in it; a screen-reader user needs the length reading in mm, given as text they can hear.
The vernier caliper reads 28.0 mm
